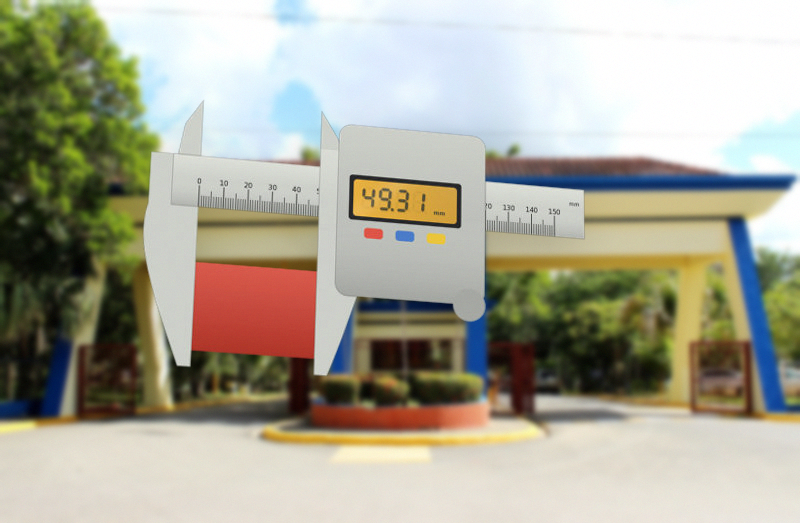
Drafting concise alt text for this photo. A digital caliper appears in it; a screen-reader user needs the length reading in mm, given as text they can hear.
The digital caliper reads 49.31 mm
